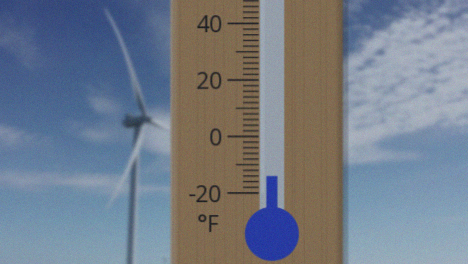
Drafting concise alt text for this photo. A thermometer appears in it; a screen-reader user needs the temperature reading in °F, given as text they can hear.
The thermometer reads -14 °F
